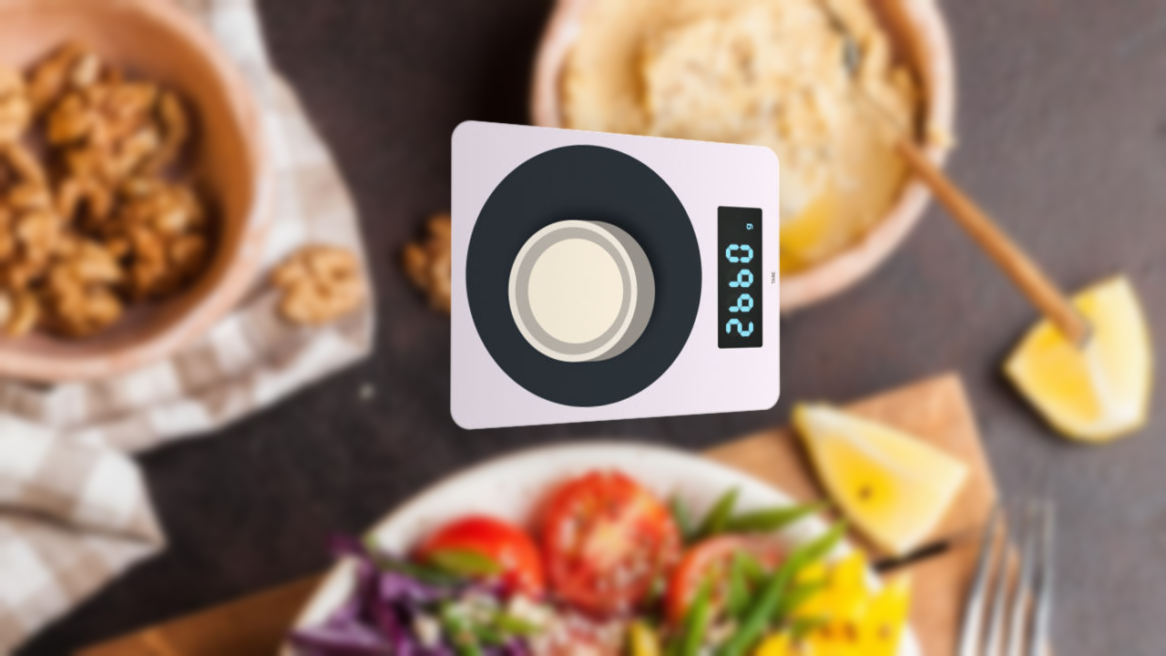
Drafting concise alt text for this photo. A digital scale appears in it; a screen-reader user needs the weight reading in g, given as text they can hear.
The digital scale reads 2660 g
